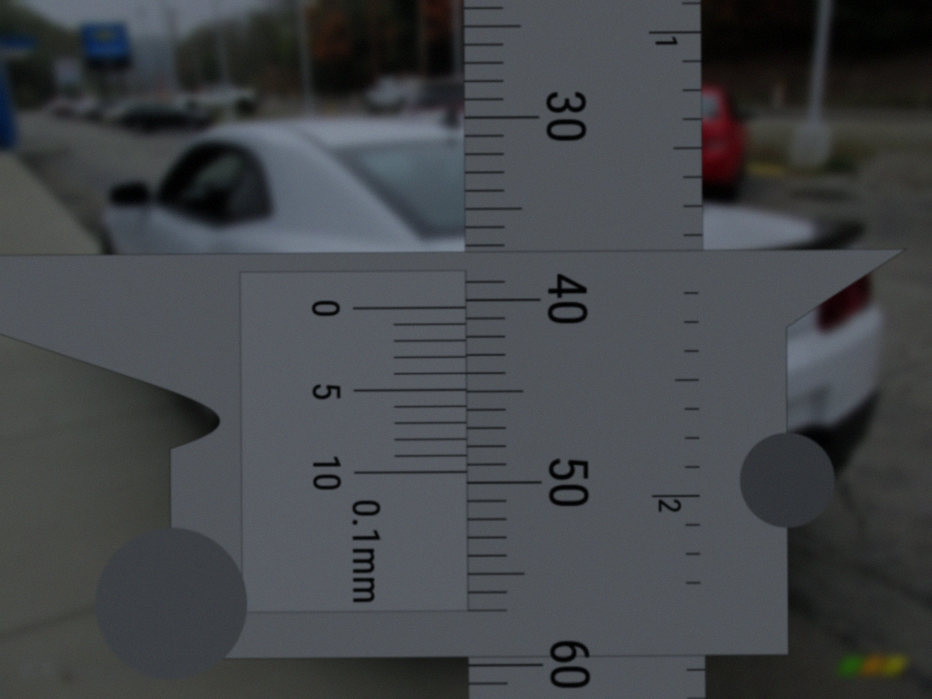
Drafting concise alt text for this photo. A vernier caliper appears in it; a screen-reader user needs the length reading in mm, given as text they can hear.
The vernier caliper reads 40.4 mm
